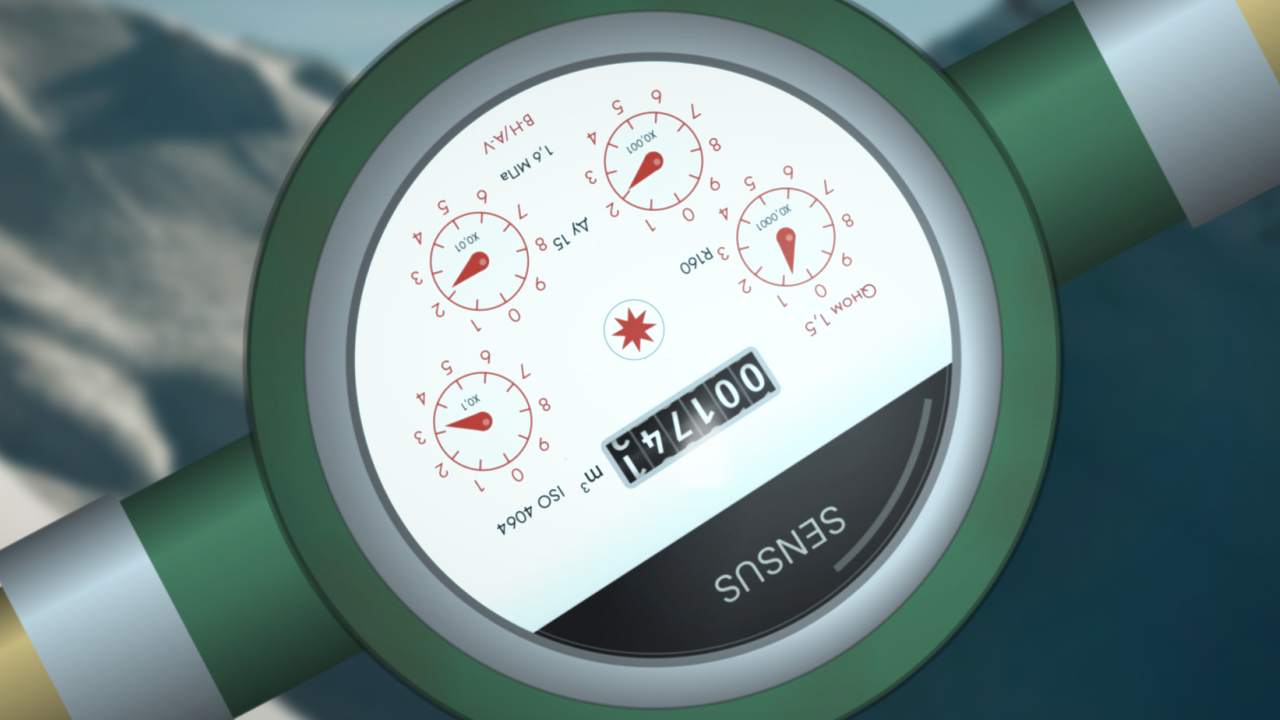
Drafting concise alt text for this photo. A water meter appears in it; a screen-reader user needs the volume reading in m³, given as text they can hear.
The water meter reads 1741.3220 m³
